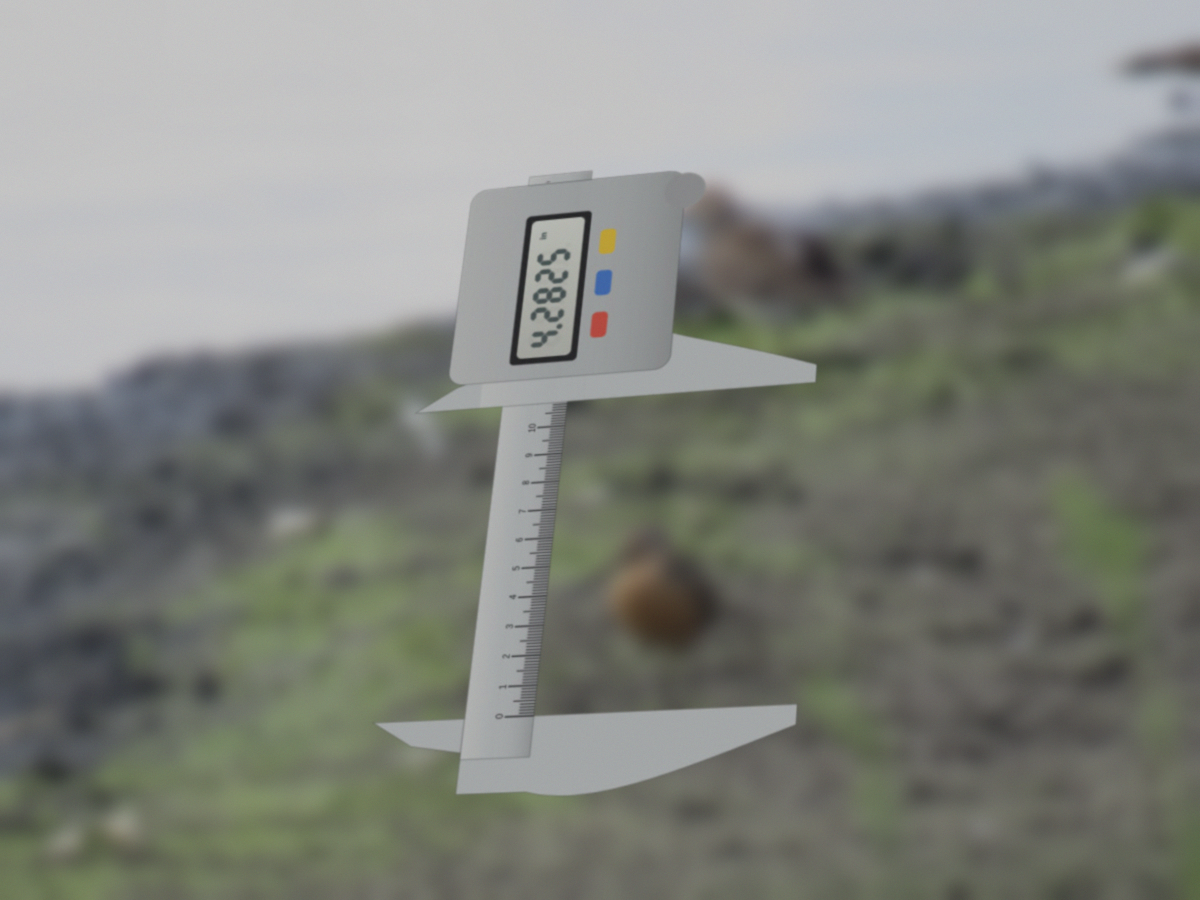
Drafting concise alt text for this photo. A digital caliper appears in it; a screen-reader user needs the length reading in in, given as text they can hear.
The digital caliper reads 4.2825 in
